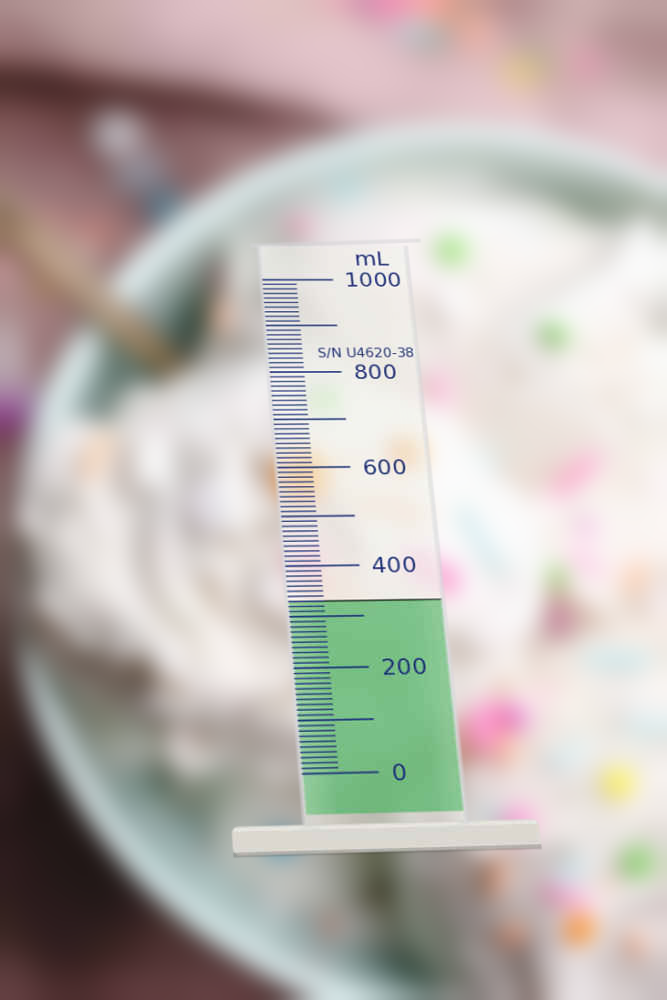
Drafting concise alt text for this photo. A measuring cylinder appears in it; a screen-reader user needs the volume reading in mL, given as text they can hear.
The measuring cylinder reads 330 mL
